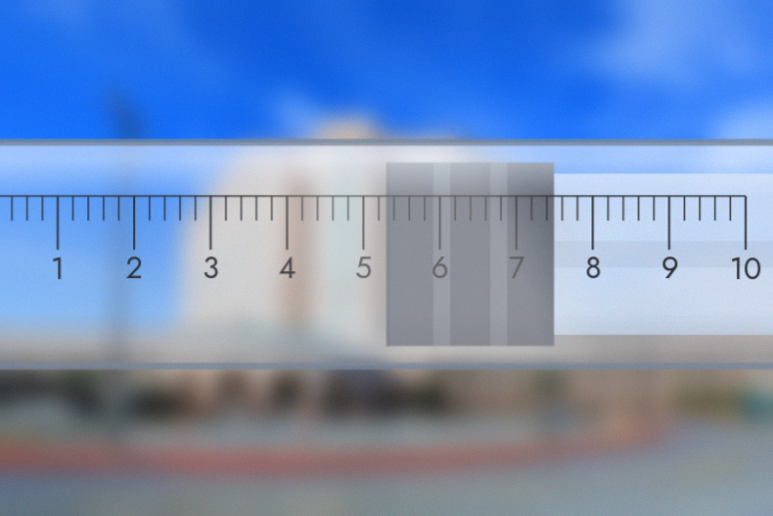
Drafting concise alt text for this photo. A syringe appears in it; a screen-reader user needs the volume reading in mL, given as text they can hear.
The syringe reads 5.3 mL
